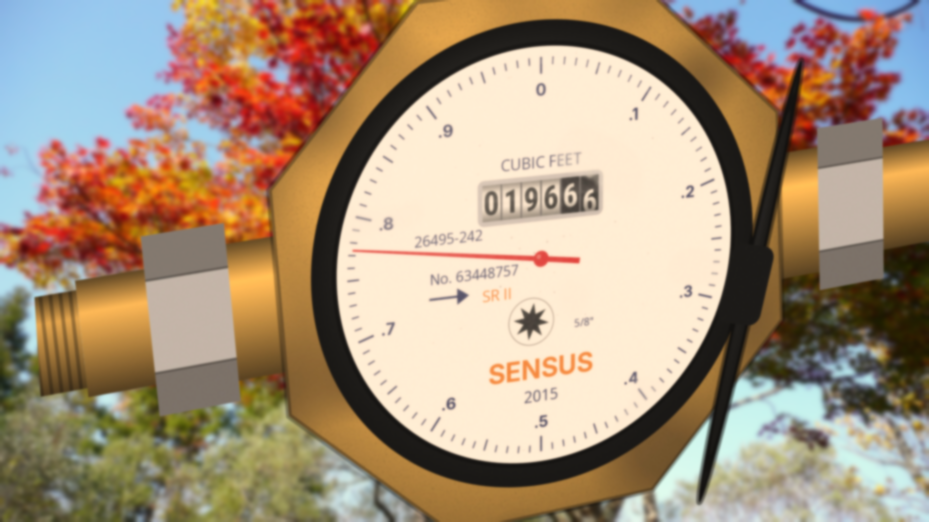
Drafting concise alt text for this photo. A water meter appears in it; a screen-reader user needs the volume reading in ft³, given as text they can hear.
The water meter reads 19665.77 ft³
